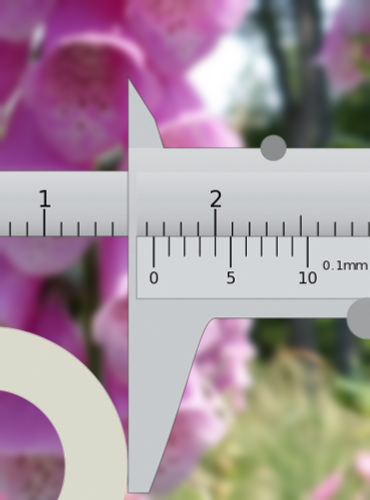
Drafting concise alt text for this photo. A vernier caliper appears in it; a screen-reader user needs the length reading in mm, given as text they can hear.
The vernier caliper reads 16.4 mm
